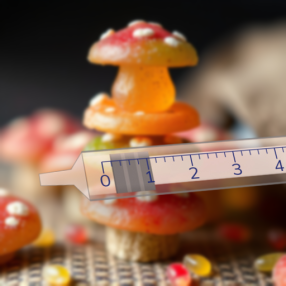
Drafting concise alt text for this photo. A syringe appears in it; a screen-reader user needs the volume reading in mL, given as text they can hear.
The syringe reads 0.2 mL
